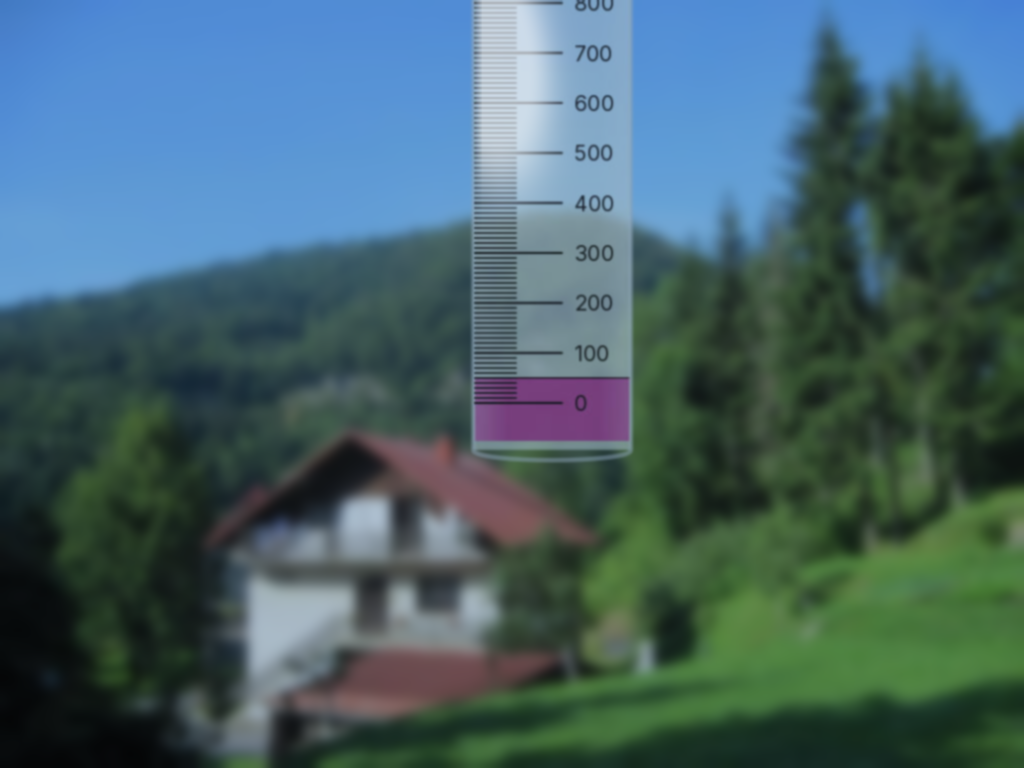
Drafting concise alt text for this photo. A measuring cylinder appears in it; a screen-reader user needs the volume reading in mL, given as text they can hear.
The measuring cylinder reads 50 mL
